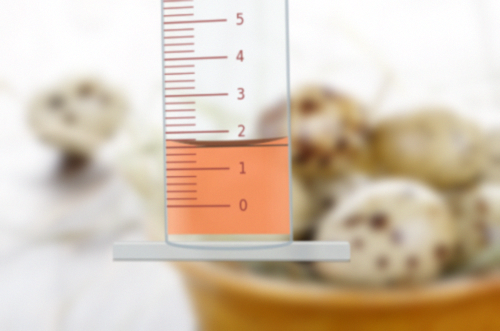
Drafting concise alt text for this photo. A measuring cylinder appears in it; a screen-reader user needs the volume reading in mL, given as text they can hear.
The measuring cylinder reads 1.6 mL
